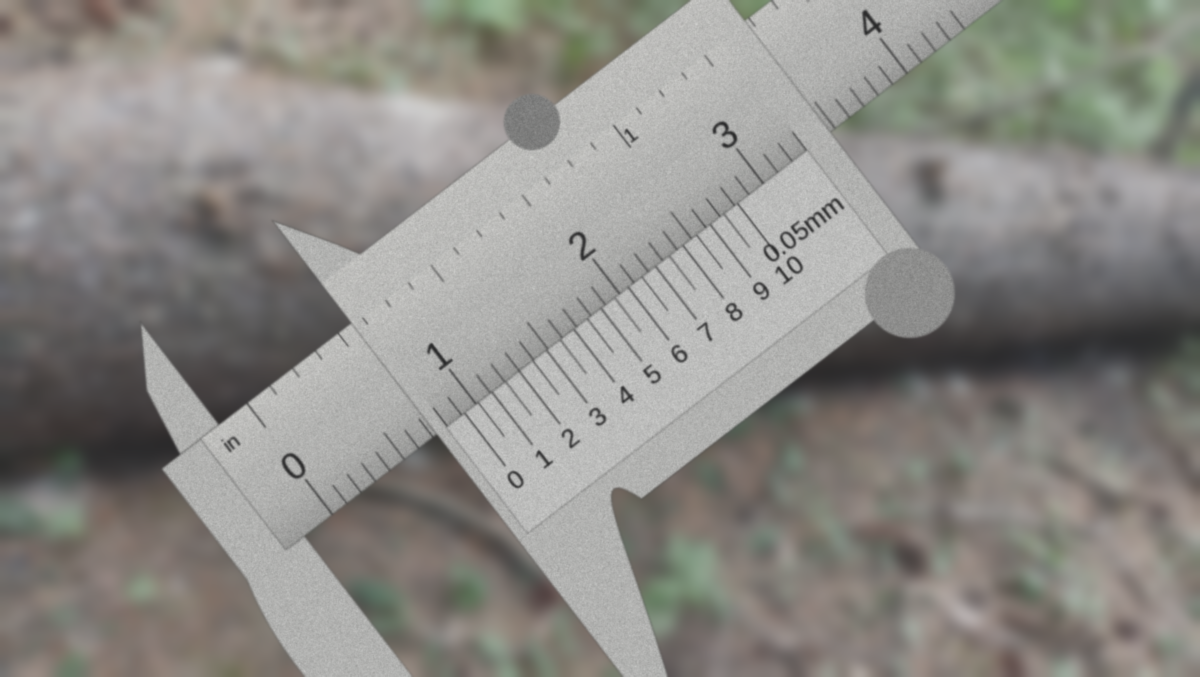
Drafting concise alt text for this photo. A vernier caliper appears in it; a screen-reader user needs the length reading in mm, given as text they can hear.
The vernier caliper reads 9.2 mm
